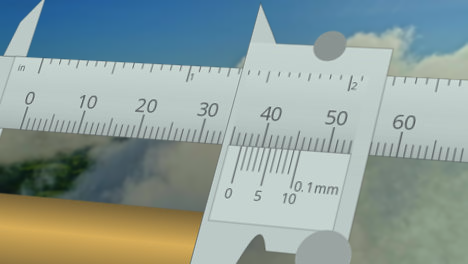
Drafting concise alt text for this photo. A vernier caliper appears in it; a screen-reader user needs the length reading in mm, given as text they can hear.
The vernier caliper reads 36.8 mm
